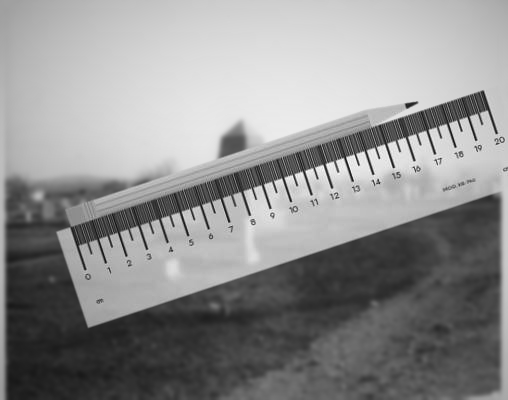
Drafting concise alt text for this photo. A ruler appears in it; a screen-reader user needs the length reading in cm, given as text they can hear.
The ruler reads 17 cm
